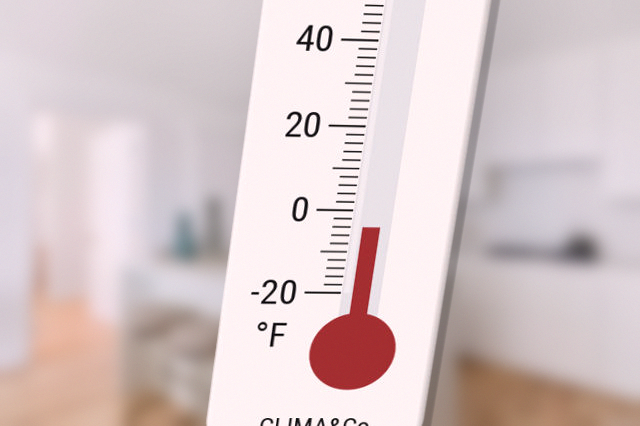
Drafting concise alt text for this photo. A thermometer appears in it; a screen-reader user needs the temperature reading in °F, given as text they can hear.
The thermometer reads -4 °F
